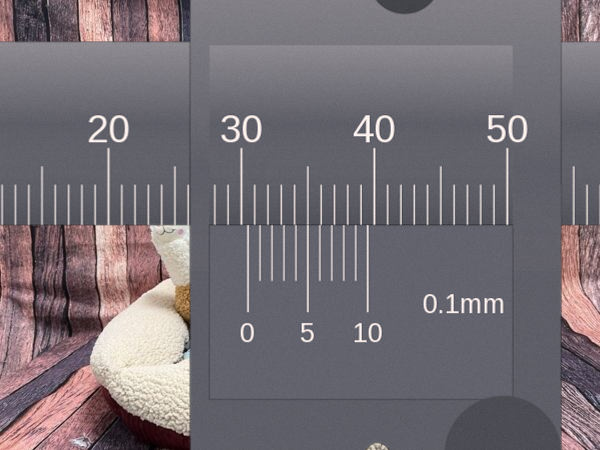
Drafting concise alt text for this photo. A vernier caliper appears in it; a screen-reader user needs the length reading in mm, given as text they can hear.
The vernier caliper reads 30.5 mm
